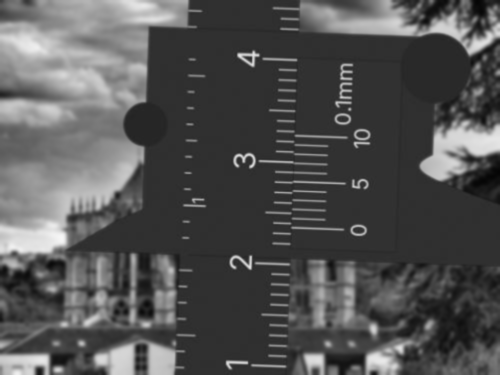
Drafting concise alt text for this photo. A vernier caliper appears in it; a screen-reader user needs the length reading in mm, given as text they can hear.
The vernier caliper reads 23.6 mm
